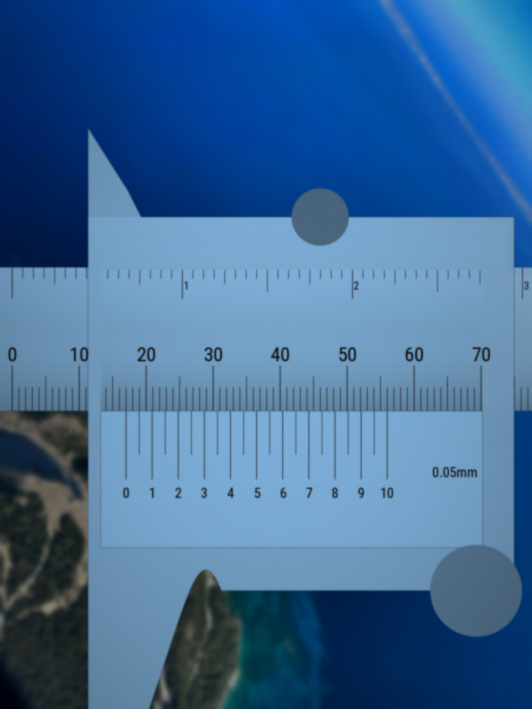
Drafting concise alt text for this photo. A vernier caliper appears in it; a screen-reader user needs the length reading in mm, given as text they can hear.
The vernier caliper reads 17.0 mm
